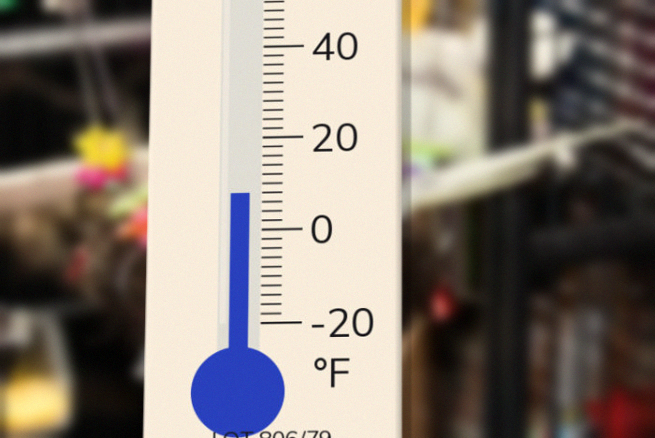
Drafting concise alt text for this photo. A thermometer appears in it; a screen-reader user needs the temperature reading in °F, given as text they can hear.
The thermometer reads 8 °F
